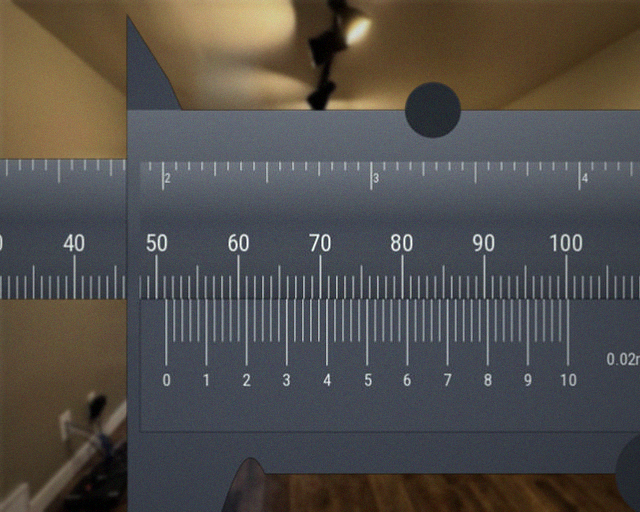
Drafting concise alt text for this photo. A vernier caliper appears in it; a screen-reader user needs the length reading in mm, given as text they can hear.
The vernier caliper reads 51.2 mm
